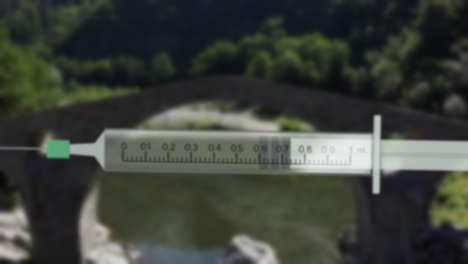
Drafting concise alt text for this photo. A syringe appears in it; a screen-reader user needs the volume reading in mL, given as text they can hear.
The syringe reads 0.6 mL
